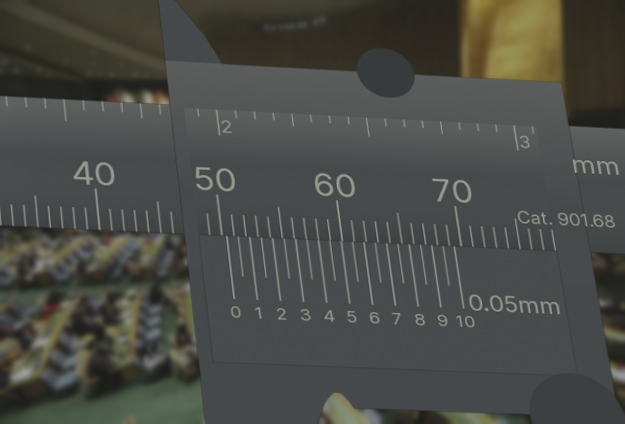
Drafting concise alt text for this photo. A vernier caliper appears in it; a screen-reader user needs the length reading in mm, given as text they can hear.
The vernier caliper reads 50.4 mm
